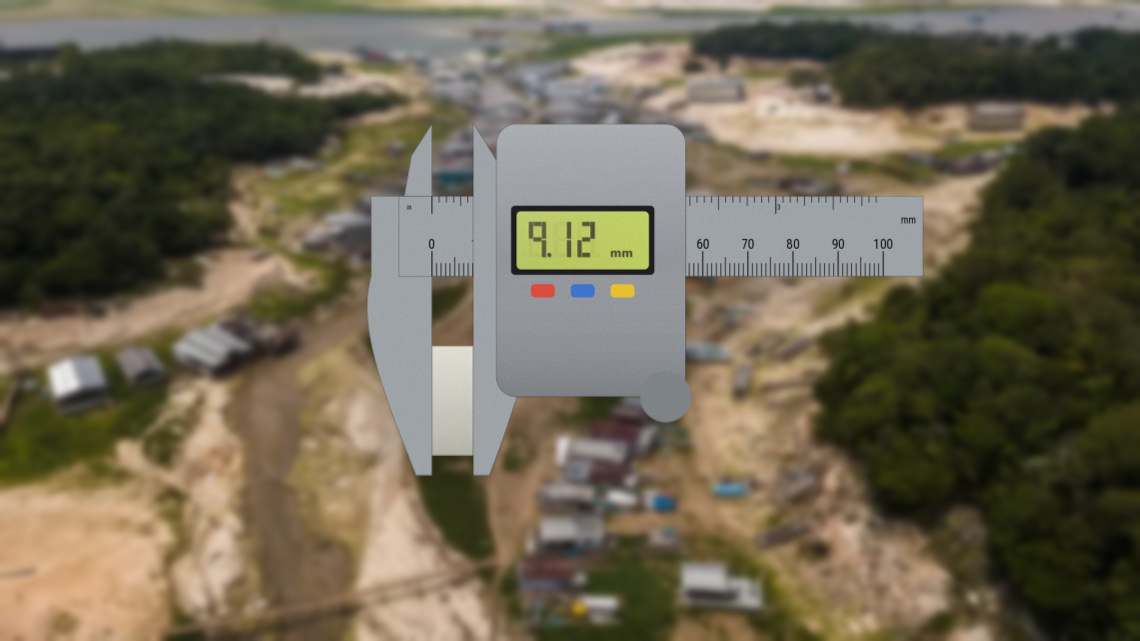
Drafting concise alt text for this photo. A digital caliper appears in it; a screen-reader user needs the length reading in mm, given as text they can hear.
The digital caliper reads 9.12 mm
